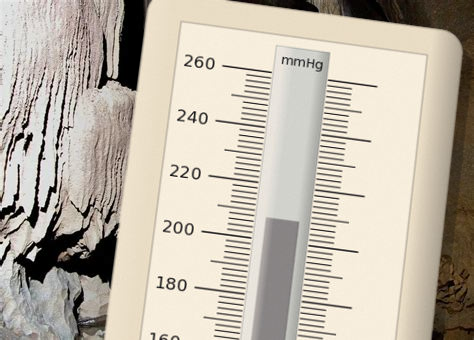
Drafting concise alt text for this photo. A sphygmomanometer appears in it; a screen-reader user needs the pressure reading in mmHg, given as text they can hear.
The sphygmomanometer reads 208 mmHg
